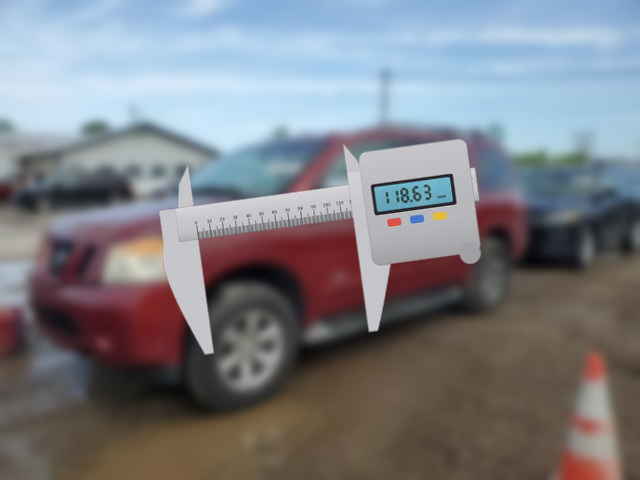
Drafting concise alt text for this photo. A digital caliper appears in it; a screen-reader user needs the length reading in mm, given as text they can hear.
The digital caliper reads 118.63 mm
